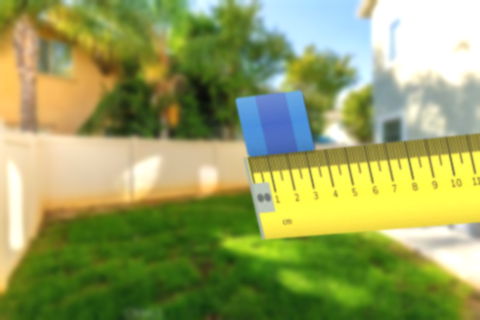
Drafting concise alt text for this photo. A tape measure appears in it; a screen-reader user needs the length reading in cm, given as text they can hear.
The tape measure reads 3.5 cm
